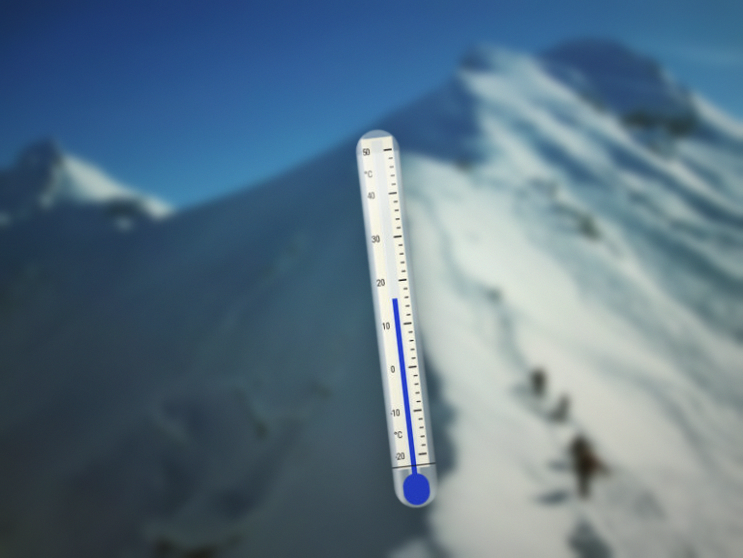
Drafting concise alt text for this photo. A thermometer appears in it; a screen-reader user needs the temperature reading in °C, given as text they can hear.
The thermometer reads 16 °C
